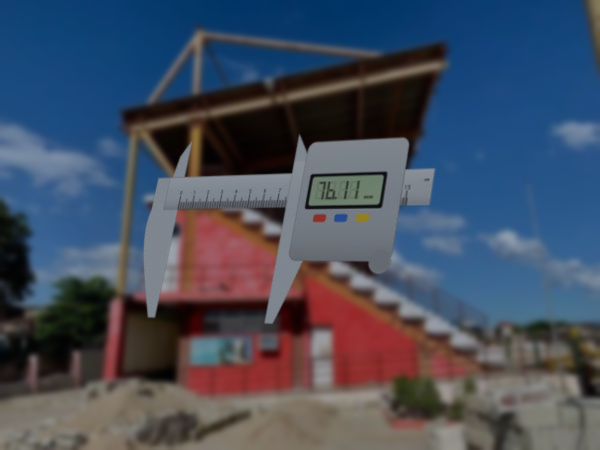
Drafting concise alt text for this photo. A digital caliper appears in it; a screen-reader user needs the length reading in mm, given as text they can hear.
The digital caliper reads 76.11 mm
